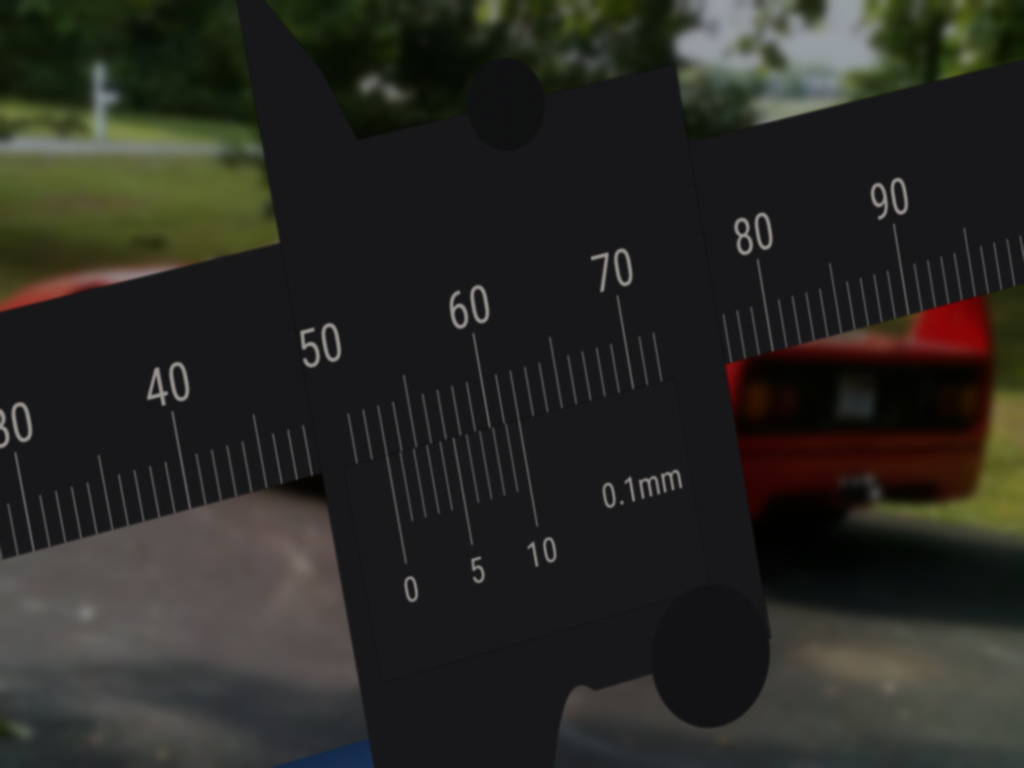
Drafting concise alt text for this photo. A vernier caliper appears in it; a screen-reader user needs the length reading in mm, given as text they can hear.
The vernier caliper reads 53.0 mm
